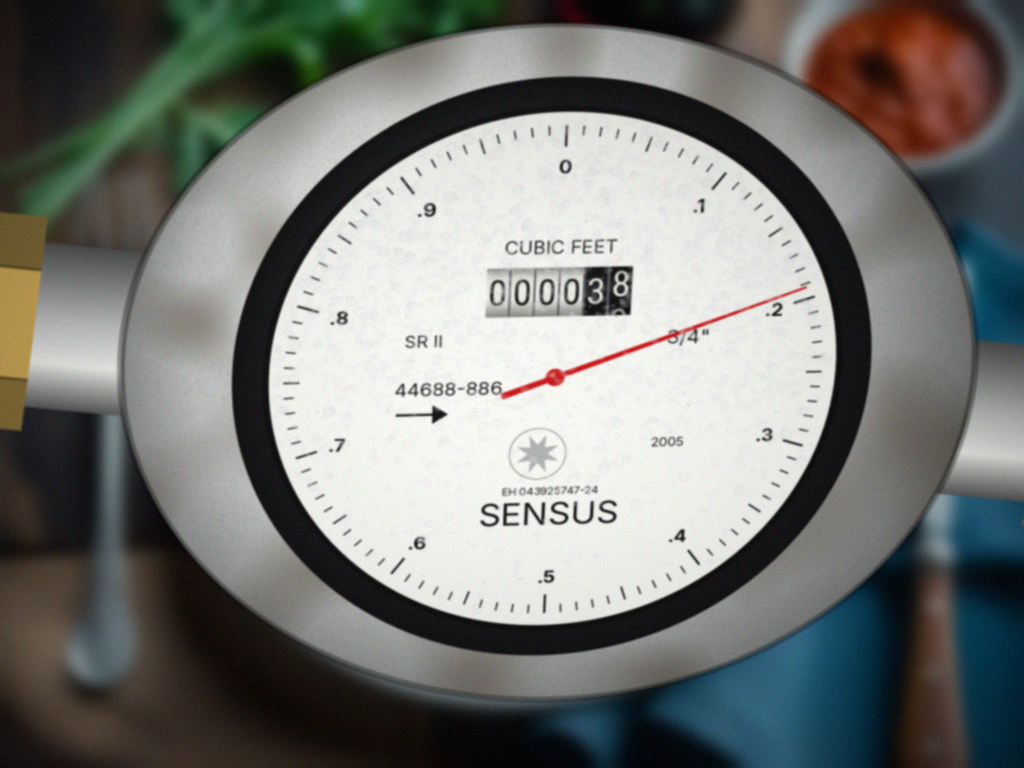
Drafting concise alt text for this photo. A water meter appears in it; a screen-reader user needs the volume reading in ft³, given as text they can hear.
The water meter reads 38.19 ft³
